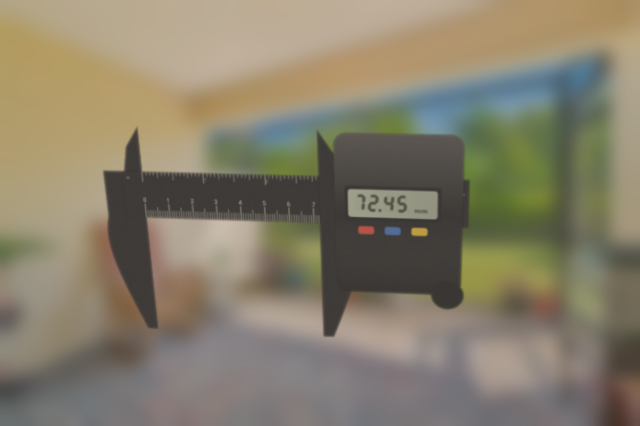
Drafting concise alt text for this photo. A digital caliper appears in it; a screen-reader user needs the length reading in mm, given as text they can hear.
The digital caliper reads 72.45 mm
